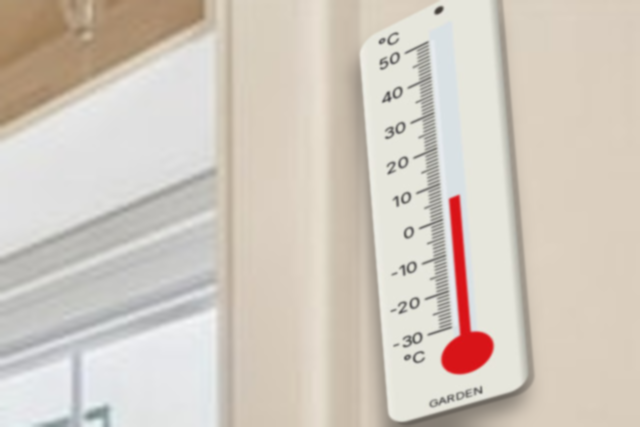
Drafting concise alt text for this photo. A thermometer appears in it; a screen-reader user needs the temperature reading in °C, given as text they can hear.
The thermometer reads 5 °C
